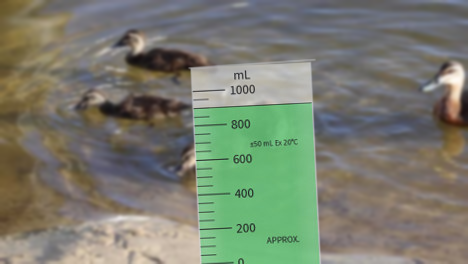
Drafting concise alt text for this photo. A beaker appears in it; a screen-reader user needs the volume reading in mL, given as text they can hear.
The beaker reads 900 mL
